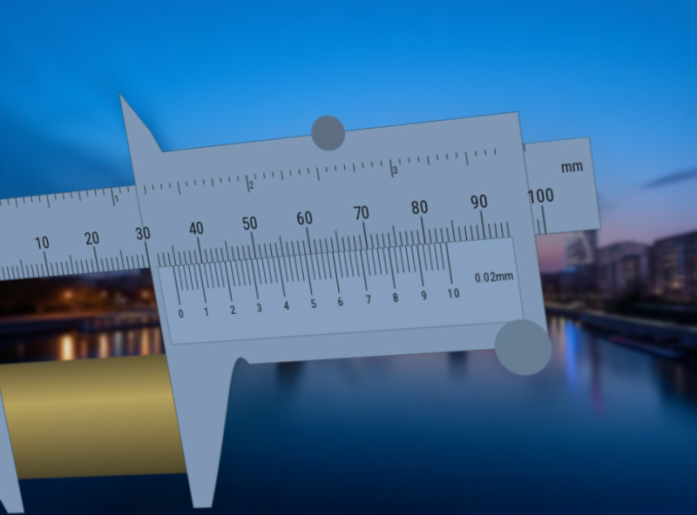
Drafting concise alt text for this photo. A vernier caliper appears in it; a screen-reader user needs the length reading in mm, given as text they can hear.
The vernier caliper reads 34.5 mm
